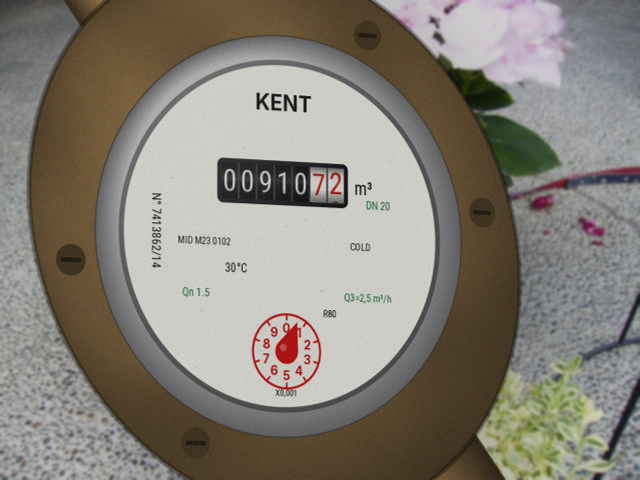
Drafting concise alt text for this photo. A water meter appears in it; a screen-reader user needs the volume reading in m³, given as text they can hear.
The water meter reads 910.720 m³
